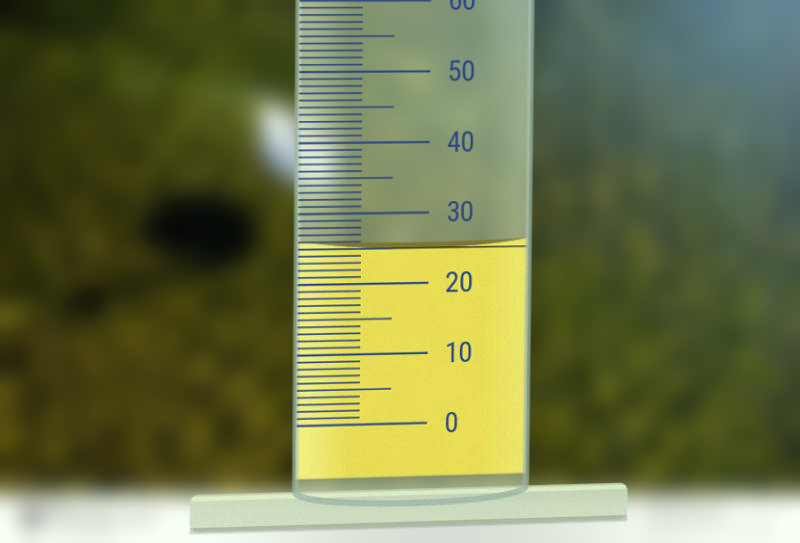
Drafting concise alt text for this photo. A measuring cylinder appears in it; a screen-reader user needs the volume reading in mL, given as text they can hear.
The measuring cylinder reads 25 mL
